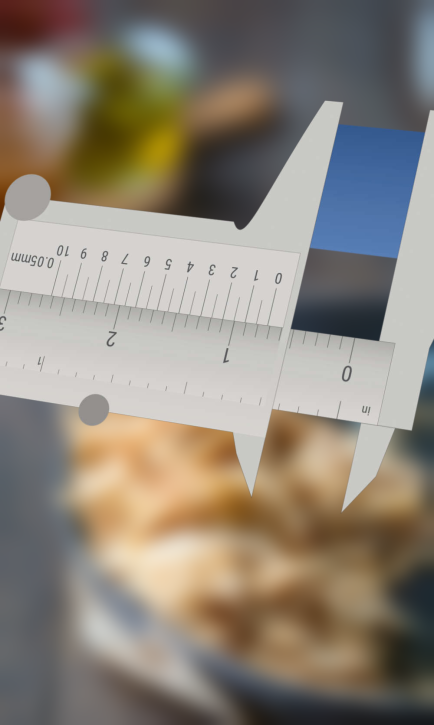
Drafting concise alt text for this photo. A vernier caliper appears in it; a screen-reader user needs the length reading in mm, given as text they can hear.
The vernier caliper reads 7.2 mm
